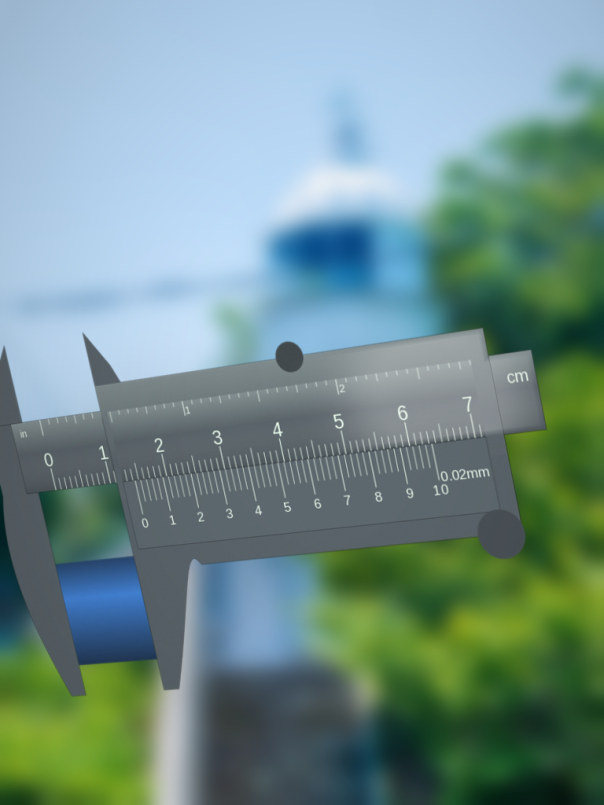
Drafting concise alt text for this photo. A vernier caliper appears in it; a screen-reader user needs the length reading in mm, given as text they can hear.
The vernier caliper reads 14.4 mm
